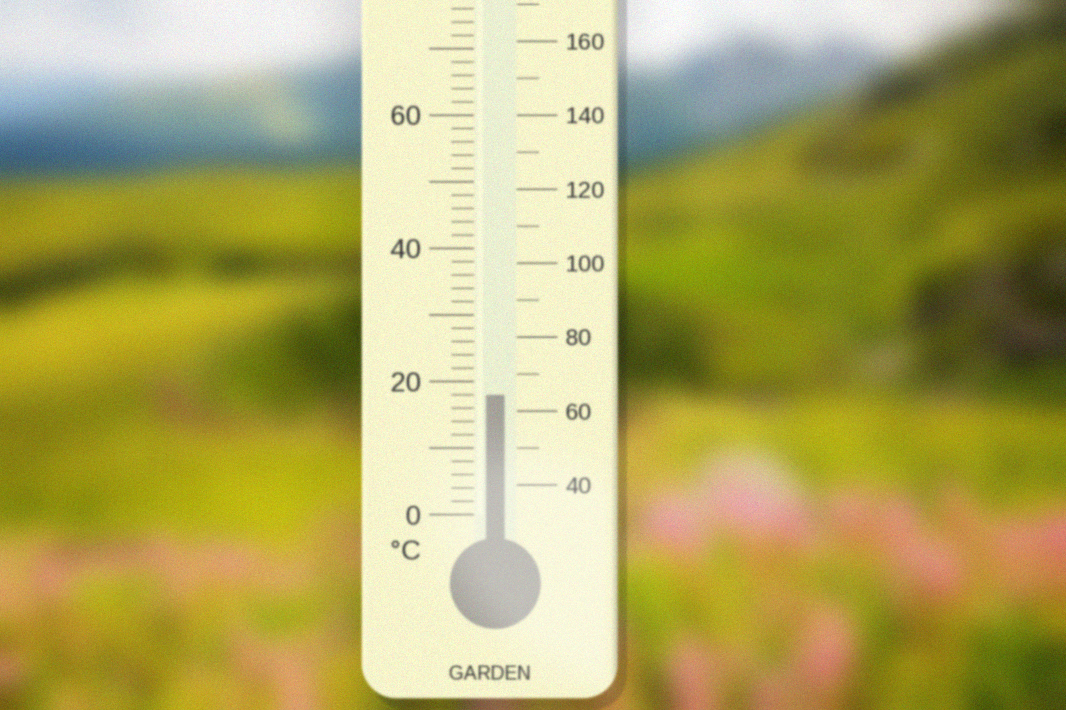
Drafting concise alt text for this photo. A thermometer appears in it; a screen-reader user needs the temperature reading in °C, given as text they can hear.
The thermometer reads 18 °C
